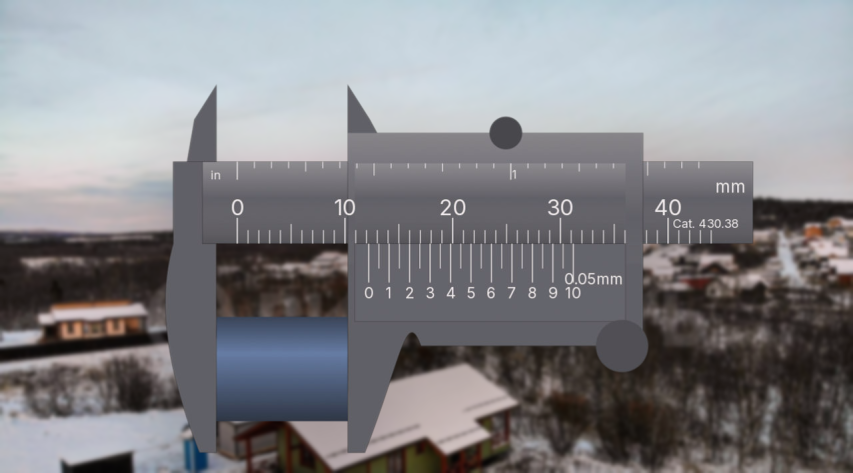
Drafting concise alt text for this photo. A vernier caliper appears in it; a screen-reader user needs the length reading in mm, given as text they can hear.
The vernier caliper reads 12.2 mm
